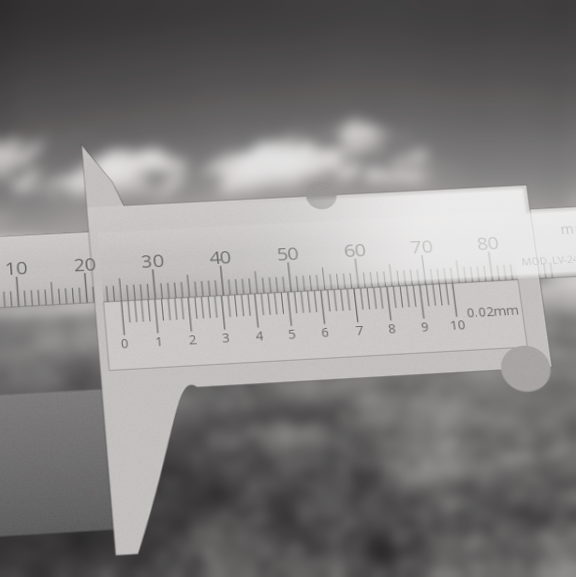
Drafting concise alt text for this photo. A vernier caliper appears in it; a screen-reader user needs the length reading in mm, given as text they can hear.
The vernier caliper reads 25.0 mm
